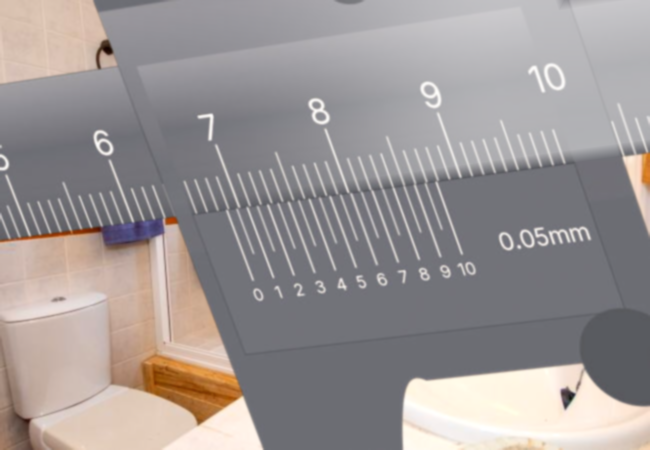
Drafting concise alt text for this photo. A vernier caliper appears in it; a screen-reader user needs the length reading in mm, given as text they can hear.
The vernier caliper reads 68.8 mm
